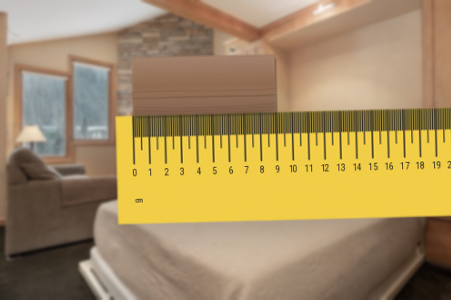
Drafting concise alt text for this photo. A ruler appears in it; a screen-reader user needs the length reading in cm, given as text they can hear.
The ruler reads 9 cm
